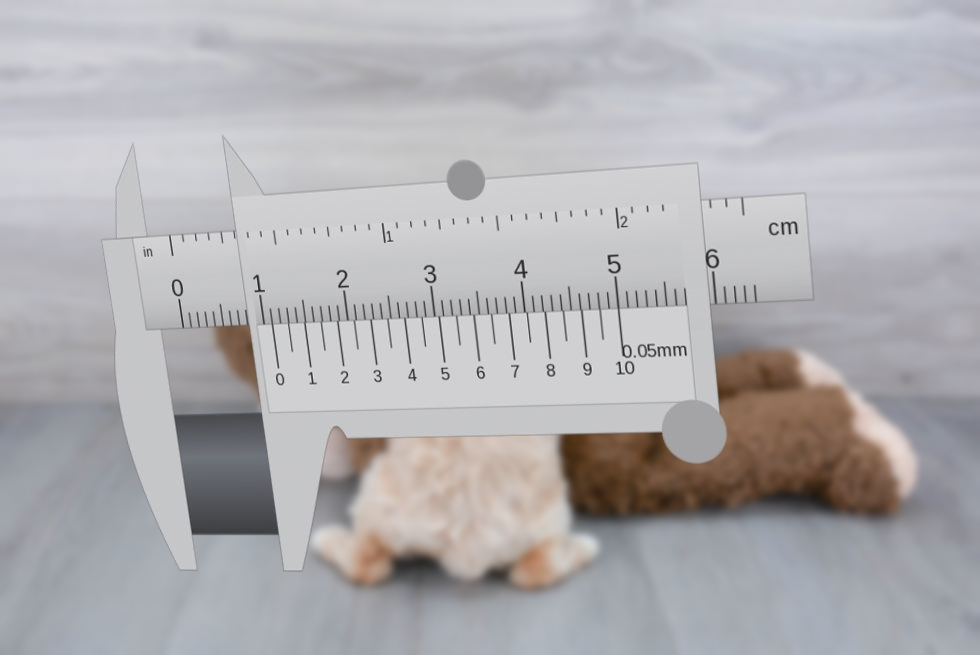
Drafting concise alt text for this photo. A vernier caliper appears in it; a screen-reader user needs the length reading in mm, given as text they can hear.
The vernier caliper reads 11.0 mm
